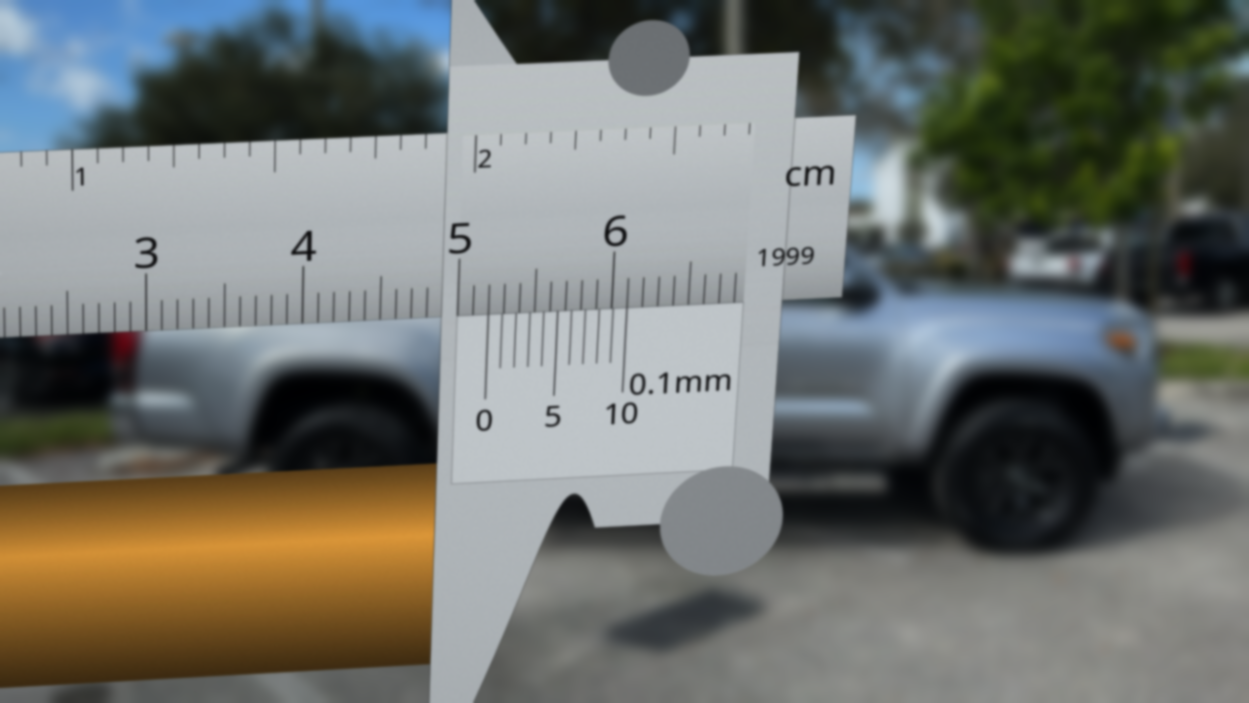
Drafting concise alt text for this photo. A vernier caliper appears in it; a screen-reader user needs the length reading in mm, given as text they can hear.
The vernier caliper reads 52.0 mm
